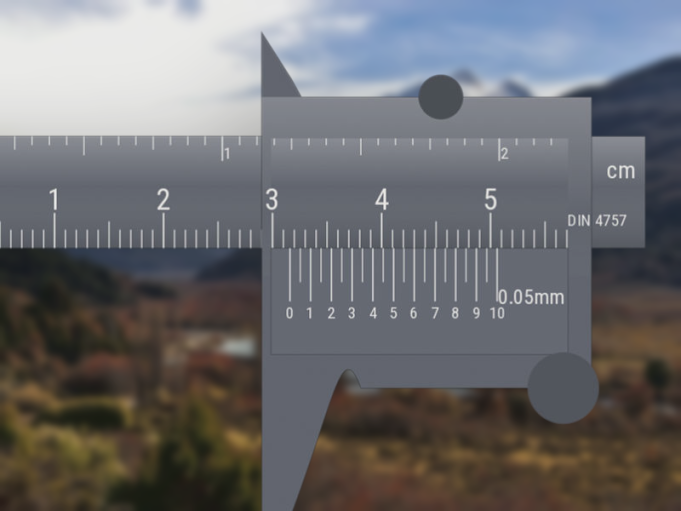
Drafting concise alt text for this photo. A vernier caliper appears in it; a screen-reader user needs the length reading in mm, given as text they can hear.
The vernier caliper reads 31.6 mm
